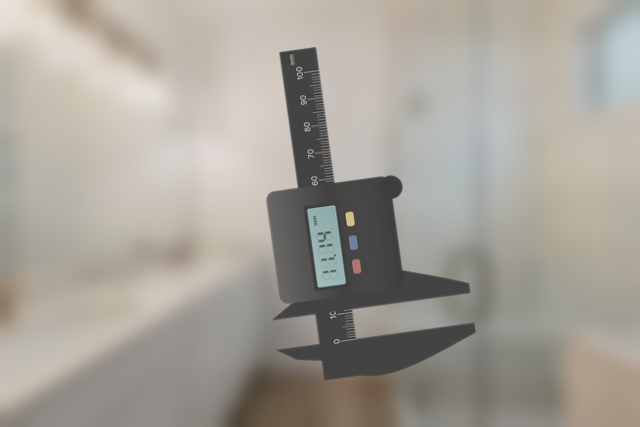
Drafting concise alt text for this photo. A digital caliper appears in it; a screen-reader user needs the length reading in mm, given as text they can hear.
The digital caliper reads 11.14 mm
